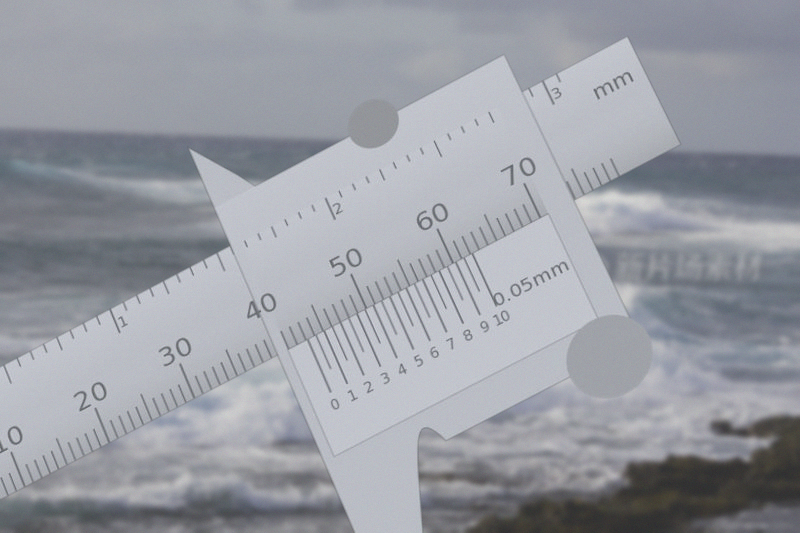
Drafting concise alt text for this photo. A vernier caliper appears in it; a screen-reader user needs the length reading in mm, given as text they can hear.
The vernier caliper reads 43.2 mm
